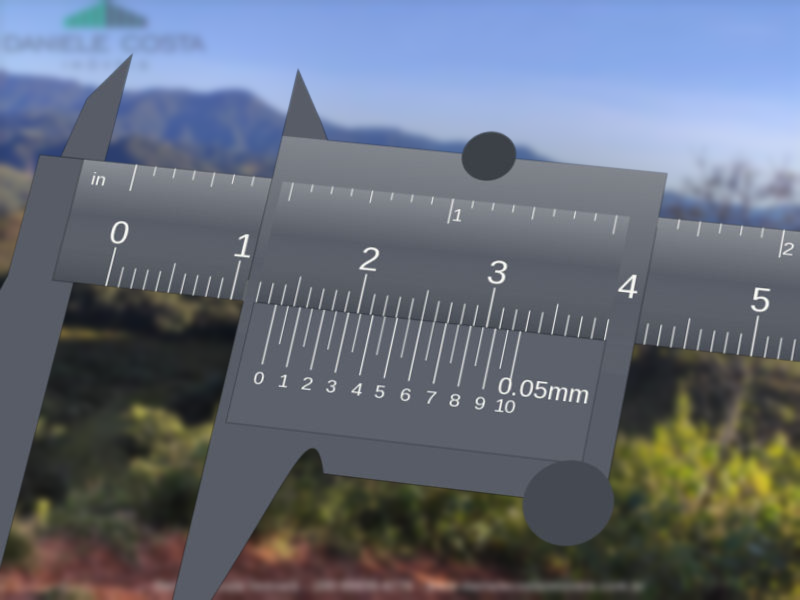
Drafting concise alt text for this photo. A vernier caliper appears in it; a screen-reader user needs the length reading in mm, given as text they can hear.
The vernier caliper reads 13.6 mm
